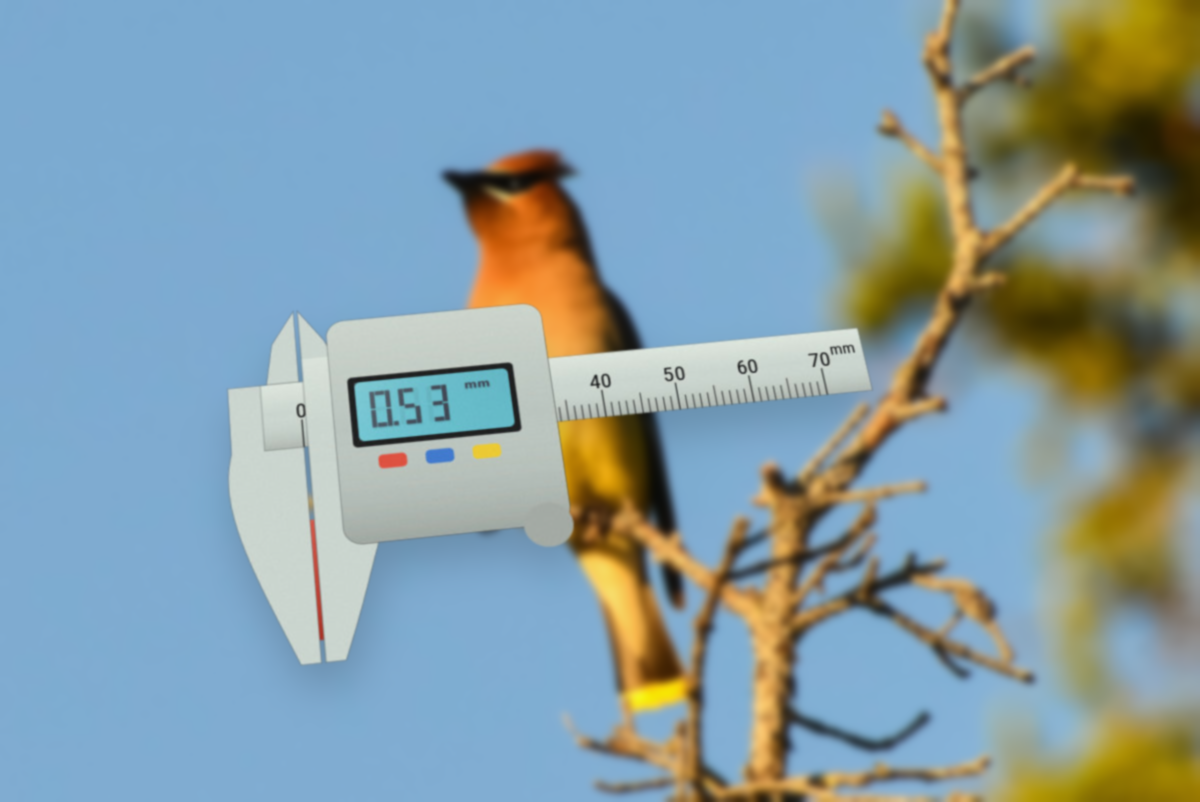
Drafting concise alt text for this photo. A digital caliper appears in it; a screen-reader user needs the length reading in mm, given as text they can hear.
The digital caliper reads 0.53 mm
